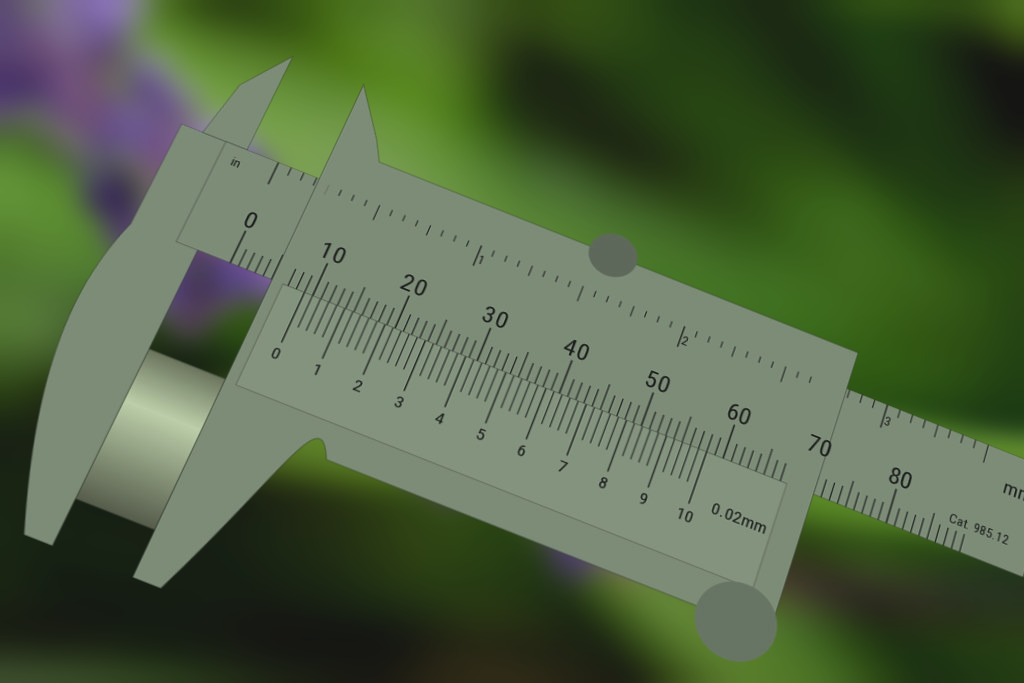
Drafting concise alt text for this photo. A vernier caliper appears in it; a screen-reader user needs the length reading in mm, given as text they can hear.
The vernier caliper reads 9.0 mm
